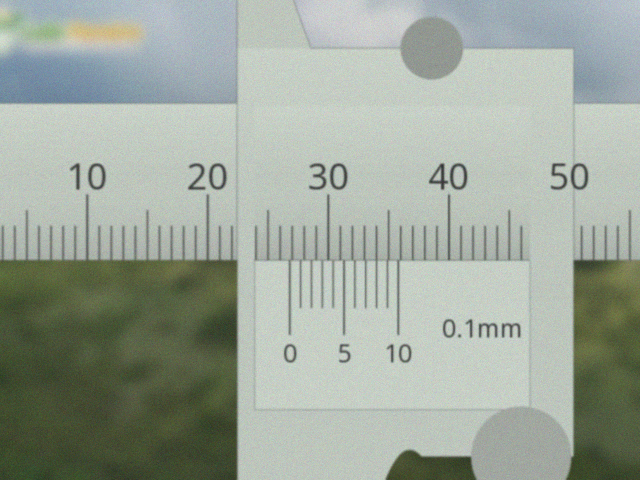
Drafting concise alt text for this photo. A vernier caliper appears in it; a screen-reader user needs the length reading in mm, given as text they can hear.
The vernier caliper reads 26.8 mm
